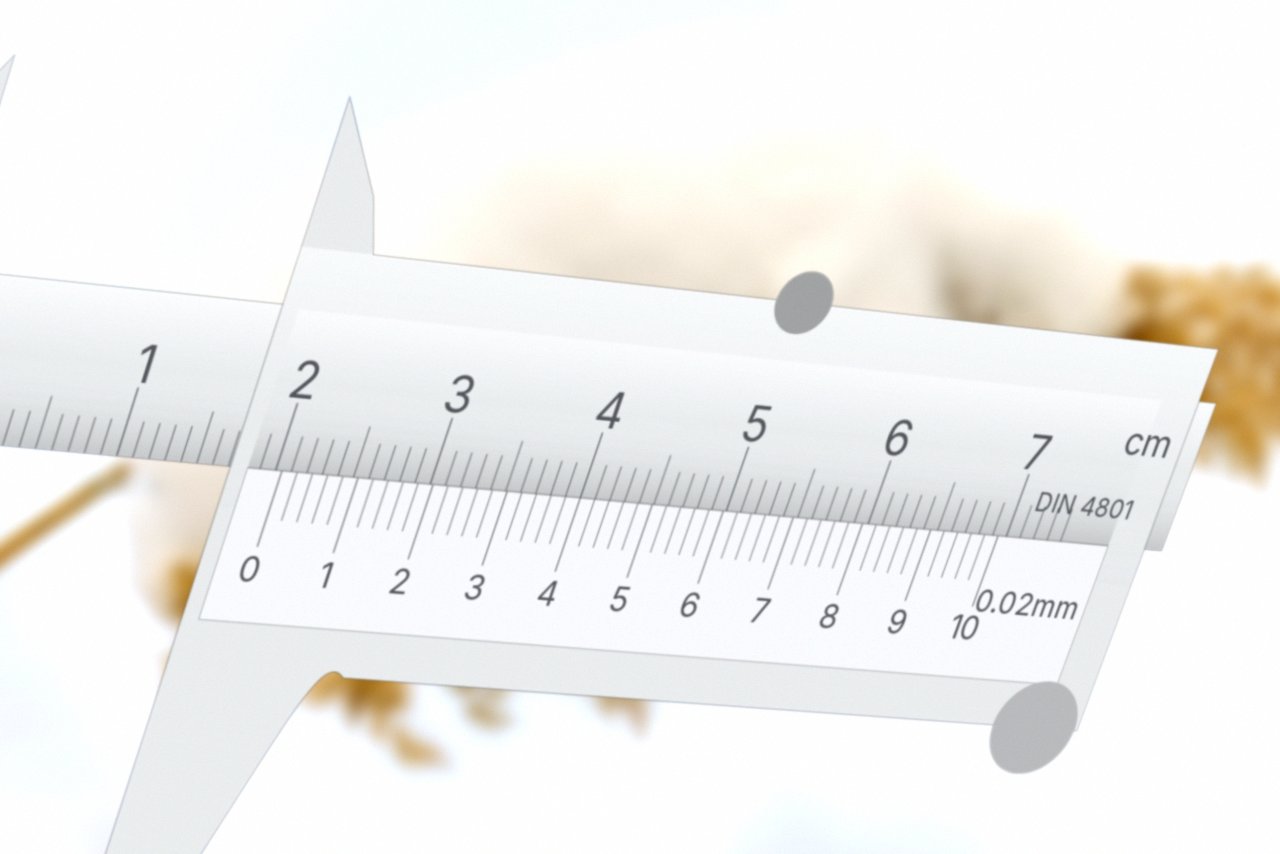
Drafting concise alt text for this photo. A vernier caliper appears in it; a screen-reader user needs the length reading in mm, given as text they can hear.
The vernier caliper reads 20.4 mm
